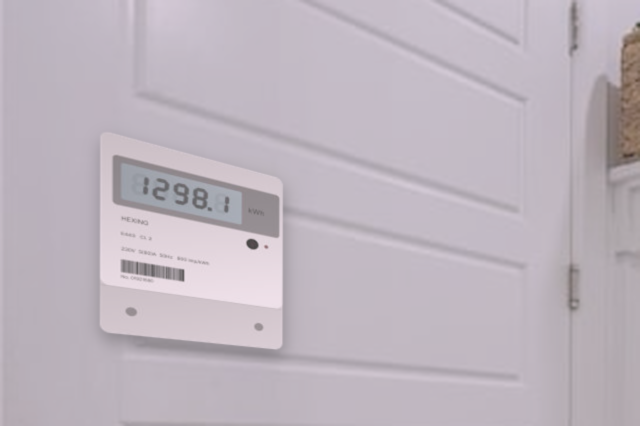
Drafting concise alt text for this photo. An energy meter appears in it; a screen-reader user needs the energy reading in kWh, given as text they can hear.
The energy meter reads 1298.1 kWh
